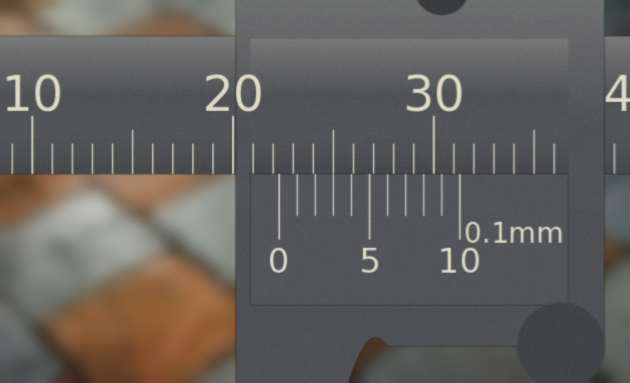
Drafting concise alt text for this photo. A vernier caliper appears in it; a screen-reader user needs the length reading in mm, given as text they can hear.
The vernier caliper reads 22.3 mm
